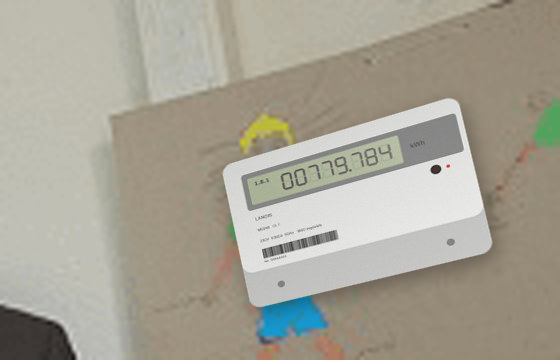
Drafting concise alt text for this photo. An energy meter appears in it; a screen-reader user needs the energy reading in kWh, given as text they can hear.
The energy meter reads 779.784 kWh
